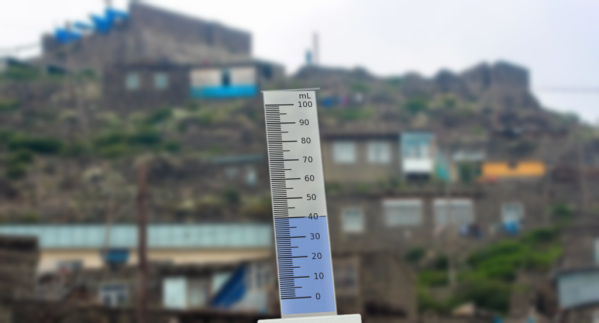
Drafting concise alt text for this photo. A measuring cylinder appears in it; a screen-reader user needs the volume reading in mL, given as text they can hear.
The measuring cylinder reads 40 mL
